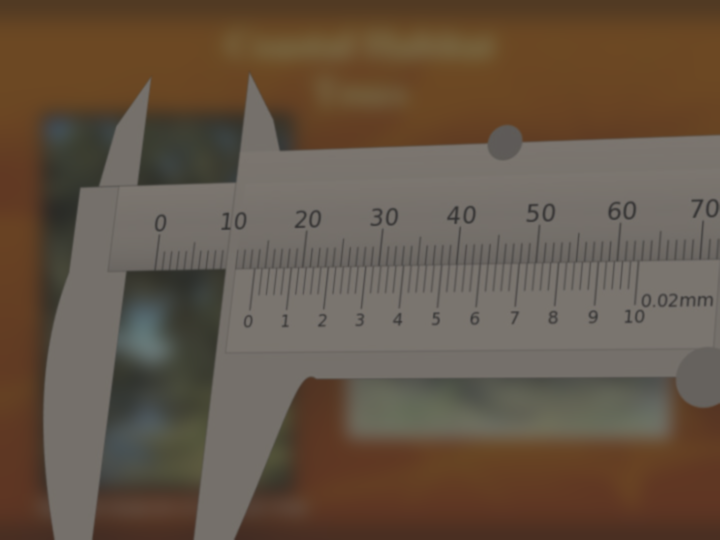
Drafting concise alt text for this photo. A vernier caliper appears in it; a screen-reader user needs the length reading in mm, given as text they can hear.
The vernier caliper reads 13.6 mm
